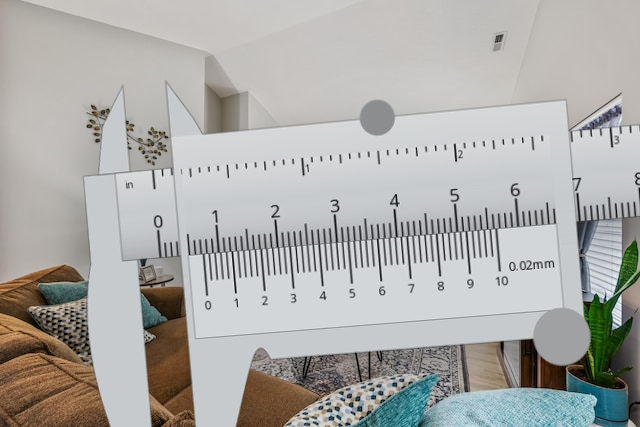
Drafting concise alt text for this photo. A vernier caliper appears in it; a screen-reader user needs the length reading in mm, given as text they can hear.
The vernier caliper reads 7.4 mm
